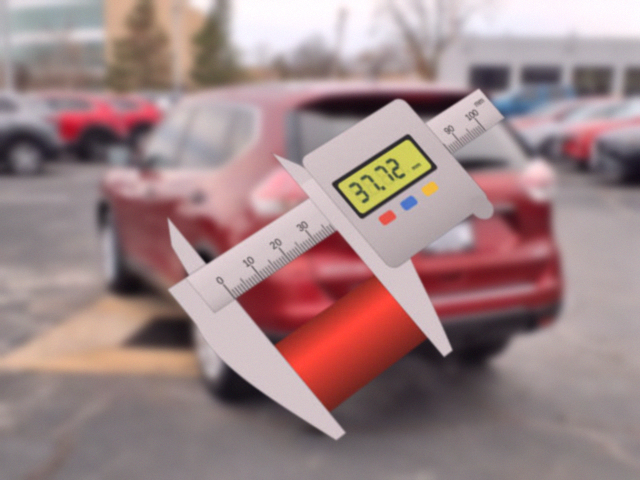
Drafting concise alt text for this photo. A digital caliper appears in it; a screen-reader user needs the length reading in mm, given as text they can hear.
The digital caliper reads 37.72 mm
